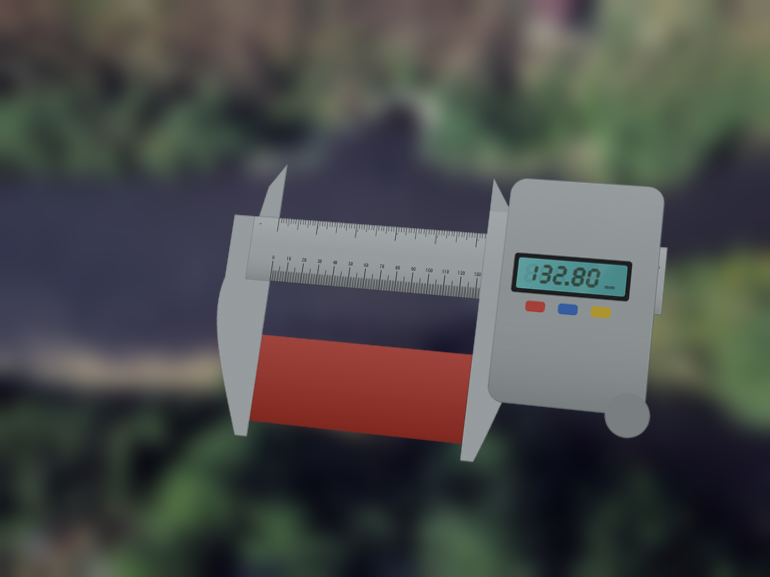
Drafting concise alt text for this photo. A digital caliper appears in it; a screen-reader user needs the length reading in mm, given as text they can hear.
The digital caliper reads 132.80 mm
